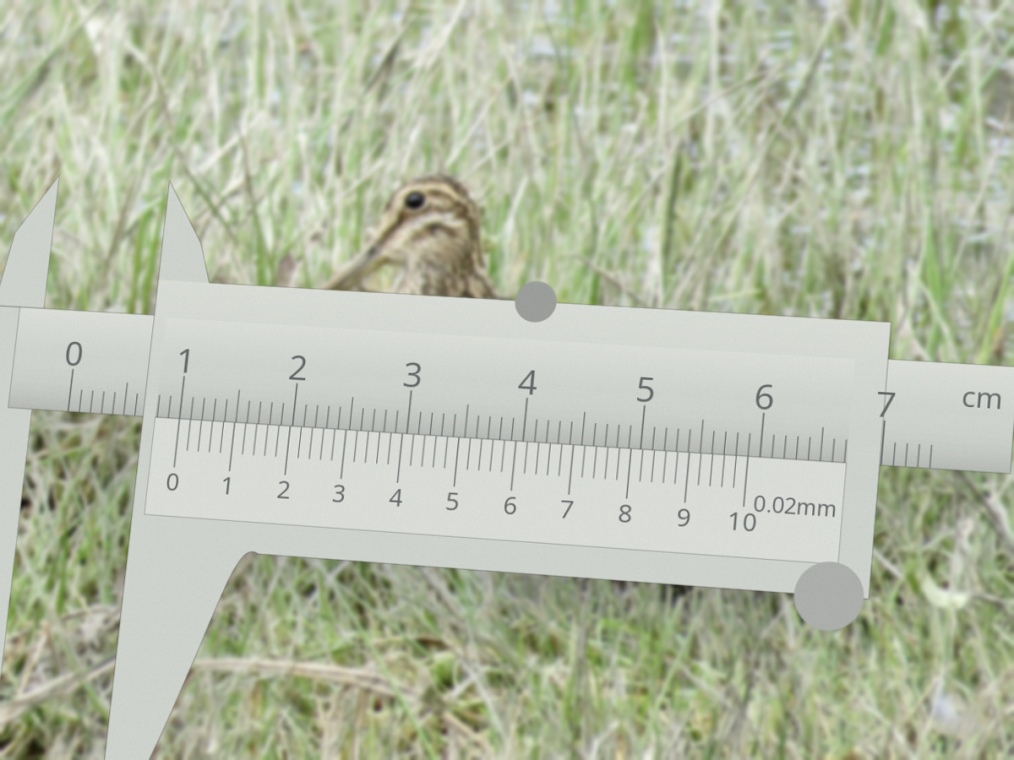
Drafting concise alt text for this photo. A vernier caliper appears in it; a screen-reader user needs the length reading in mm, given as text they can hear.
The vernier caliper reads 10.0 mm
